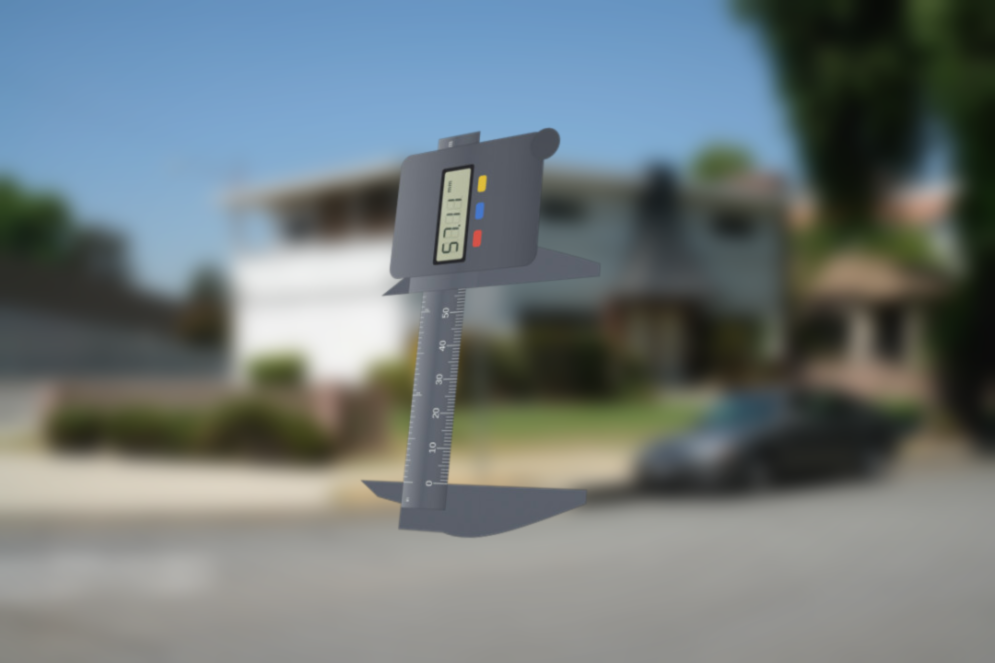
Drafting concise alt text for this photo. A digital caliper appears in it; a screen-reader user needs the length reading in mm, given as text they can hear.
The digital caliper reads 57.11 mm
